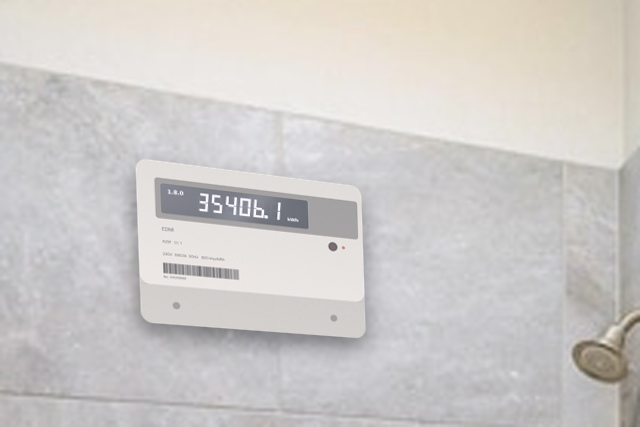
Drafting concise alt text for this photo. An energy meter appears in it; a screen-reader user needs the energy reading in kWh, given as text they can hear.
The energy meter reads 35406.1 kWh
